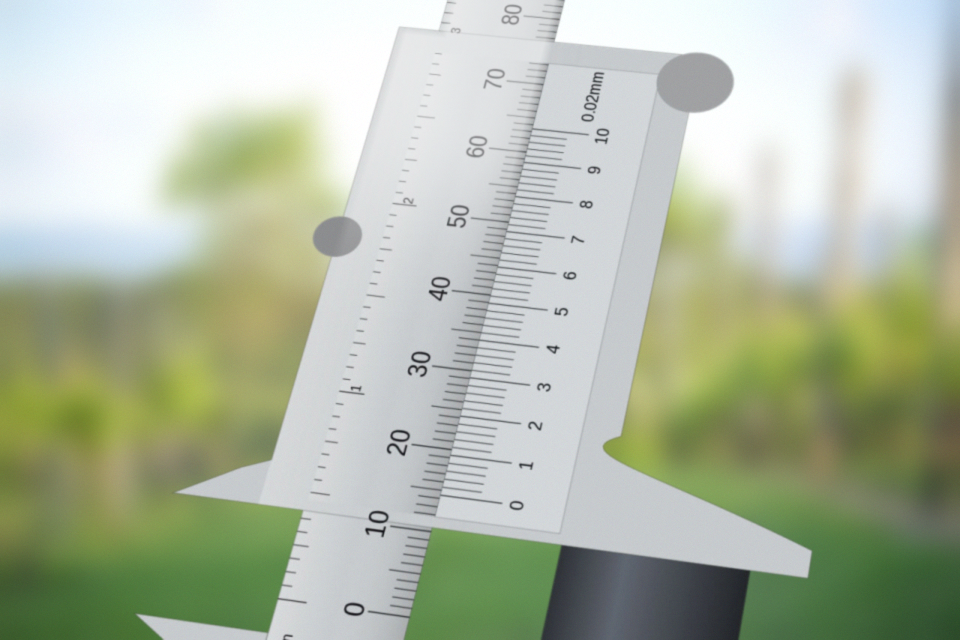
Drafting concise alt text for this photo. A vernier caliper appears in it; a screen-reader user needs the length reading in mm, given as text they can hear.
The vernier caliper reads 14.4 mm
